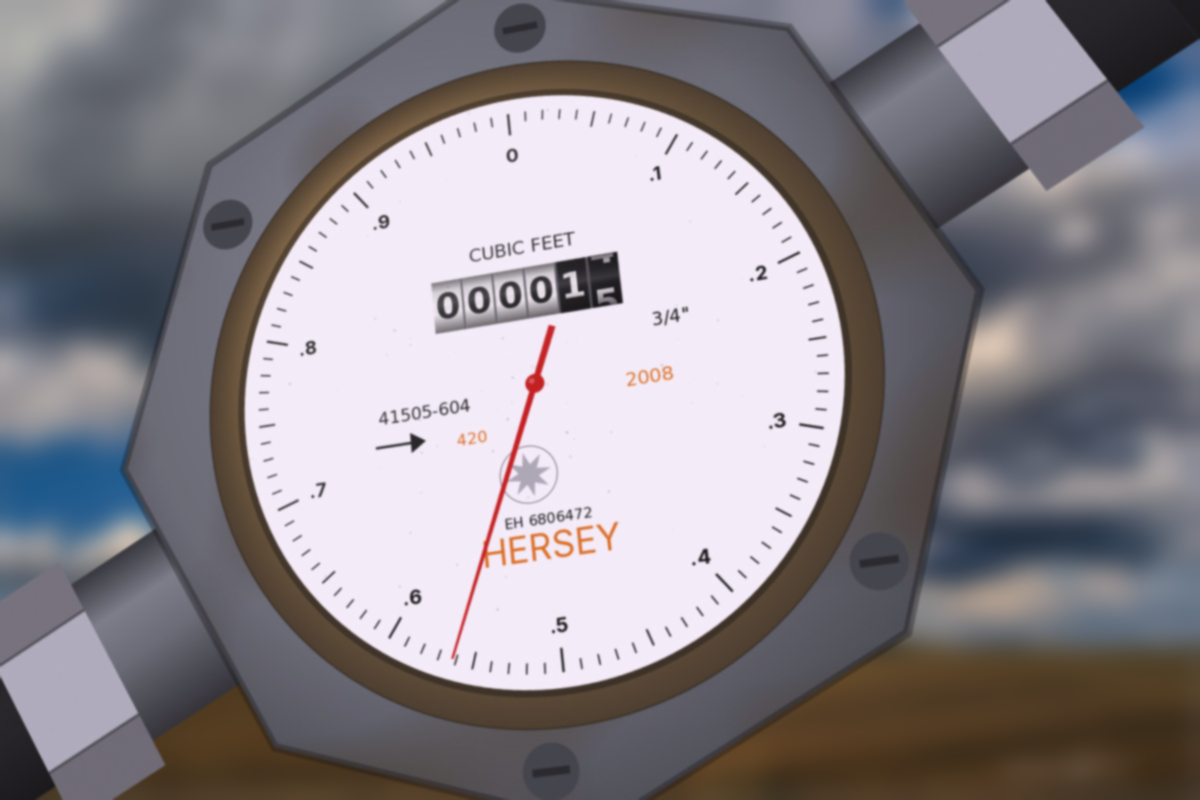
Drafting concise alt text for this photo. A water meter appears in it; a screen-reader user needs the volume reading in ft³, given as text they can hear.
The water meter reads 14.56 ft³
